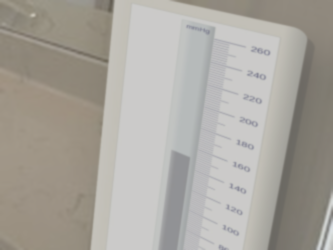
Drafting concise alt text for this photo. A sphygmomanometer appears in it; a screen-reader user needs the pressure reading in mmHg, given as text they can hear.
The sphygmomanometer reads 150 mmHg
